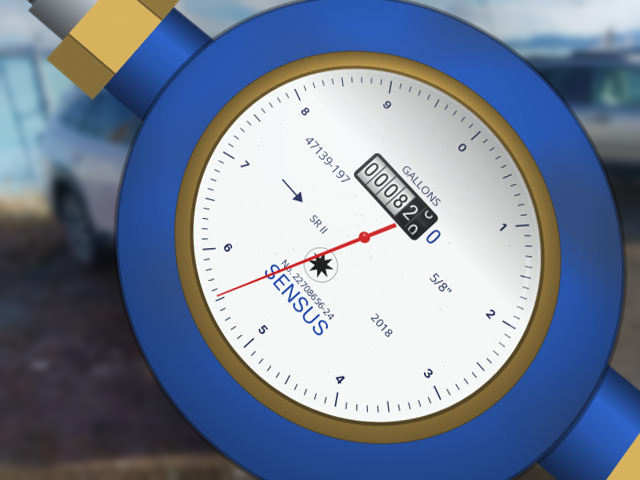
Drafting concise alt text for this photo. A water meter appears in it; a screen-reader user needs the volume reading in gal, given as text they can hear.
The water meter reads 8285.5 gal
